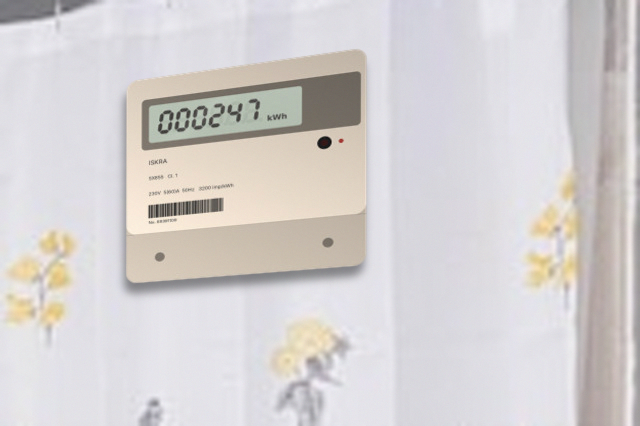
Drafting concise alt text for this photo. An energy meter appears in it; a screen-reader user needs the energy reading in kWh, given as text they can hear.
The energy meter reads 247 kWh
